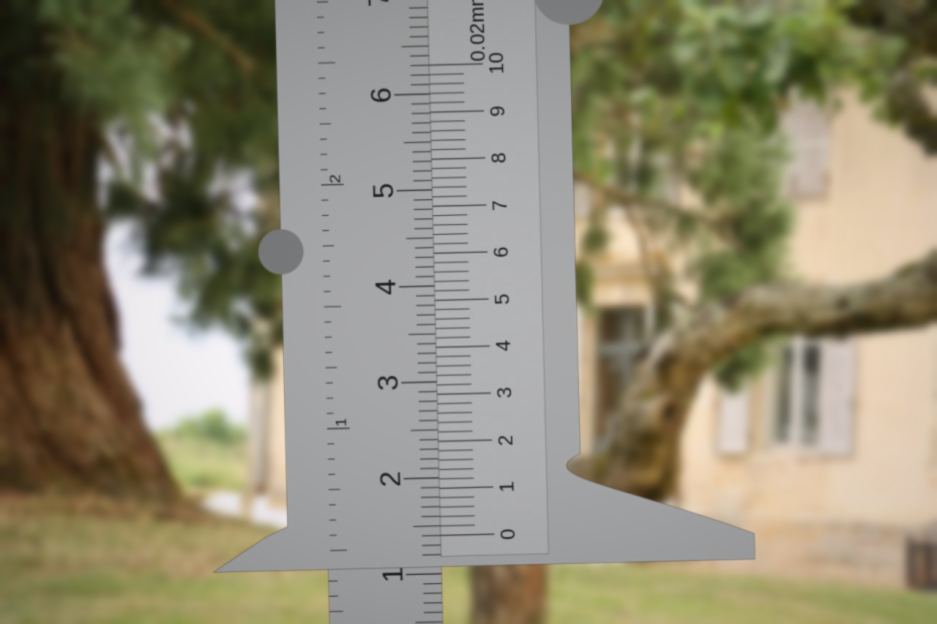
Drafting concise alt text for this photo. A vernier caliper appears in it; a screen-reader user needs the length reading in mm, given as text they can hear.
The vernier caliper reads 14.0 mm
